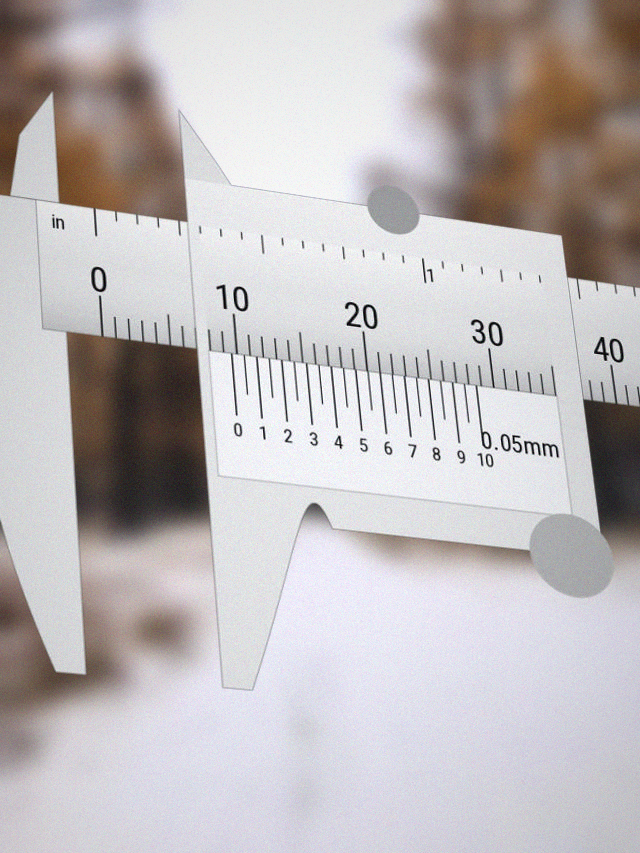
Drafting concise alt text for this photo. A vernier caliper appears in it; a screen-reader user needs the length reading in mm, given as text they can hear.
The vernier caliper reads 9.6 mm
